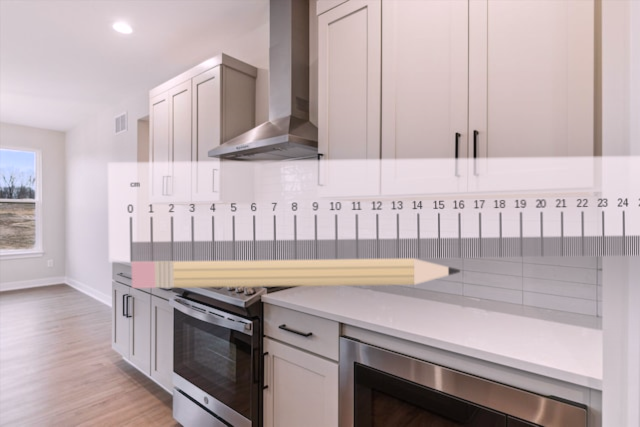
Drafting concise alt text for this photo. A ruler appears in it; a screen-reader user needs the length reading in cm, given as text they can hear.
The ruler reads 16 cm
